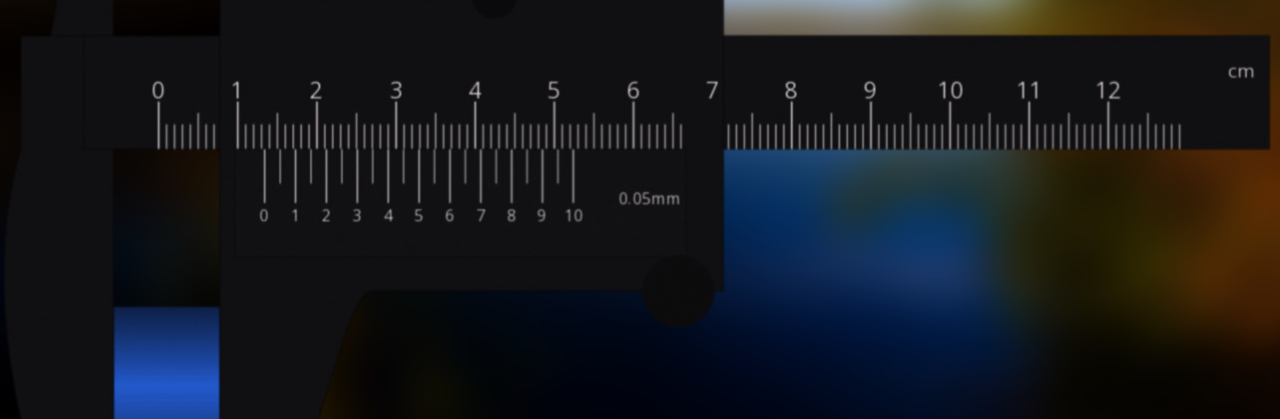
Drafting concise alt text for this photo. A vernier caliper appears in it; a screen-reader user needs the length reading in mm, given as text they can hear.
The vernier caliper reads 13.4 mm
